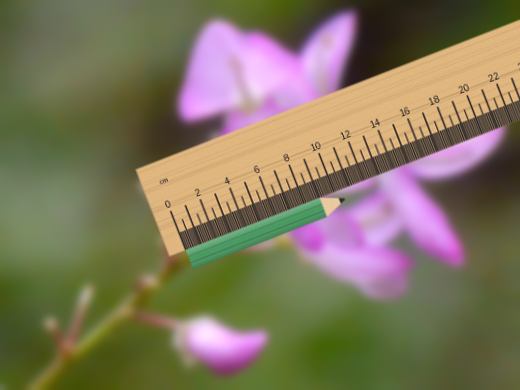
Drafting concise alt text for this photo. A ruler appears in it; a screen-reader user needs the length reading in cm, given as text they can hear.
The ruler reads 10.5 cm
